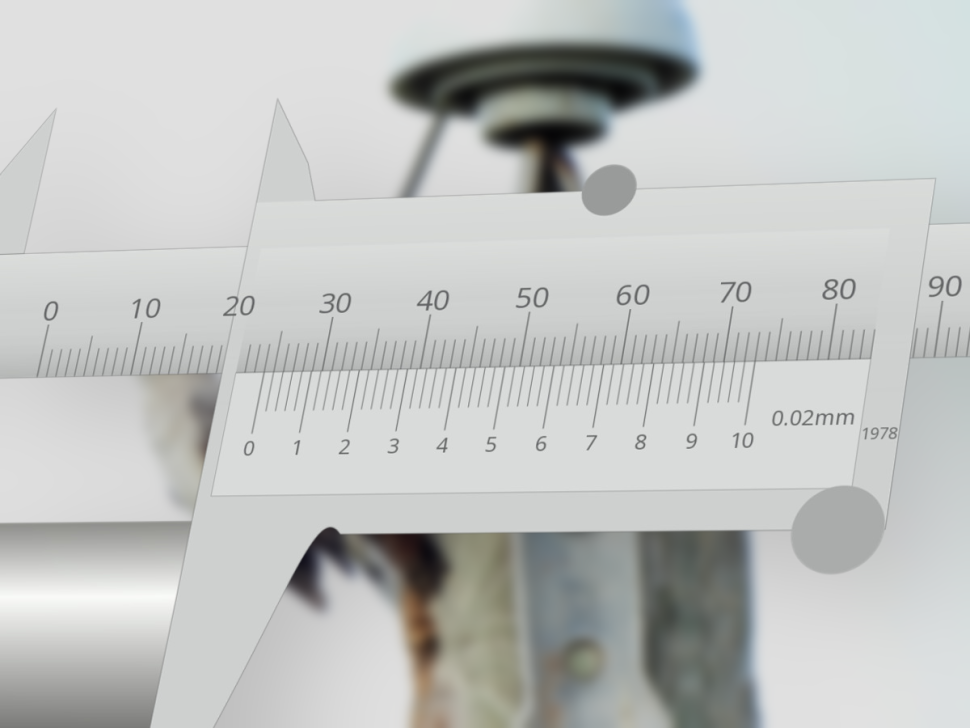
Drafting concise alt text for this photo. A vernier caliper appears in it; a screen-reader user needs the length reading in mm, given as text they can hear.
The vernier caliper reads 24.0 mm
